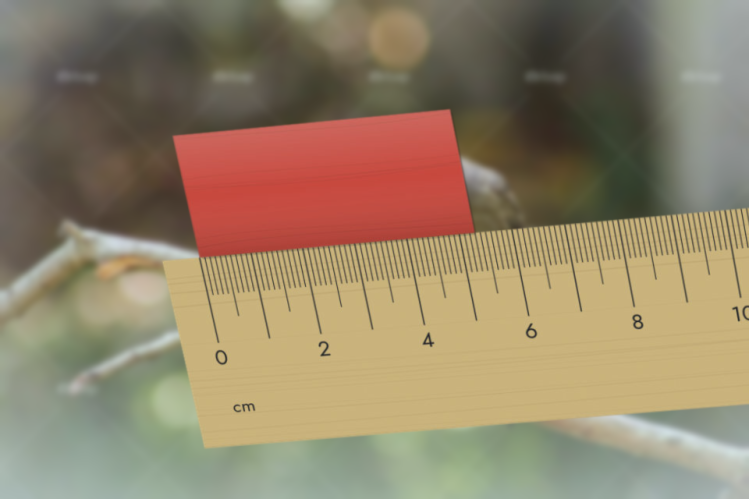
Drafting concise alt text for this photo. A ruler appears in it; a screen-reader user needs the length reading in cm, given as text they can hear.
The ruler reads 5.3 cm
